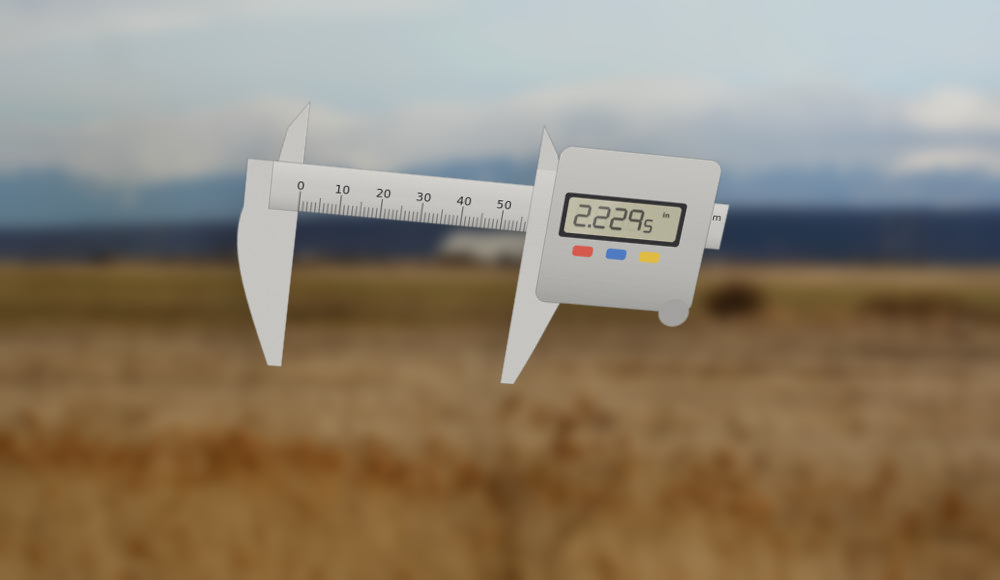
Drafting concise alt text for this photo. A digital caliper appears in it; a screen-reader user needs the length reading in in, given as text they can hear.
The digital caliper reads 2.2295 in
